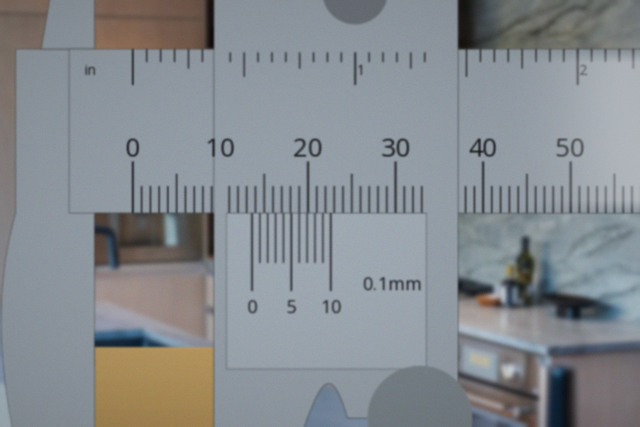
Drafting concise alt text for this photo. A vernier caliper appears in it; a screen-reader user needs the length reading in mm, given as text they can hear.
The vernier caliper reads 13.6 mm
